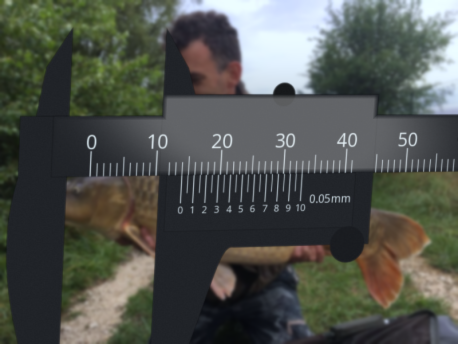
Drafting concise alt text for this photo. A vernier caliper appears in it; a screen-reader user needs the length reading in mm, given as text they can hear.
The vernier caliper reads 14.0 mm
